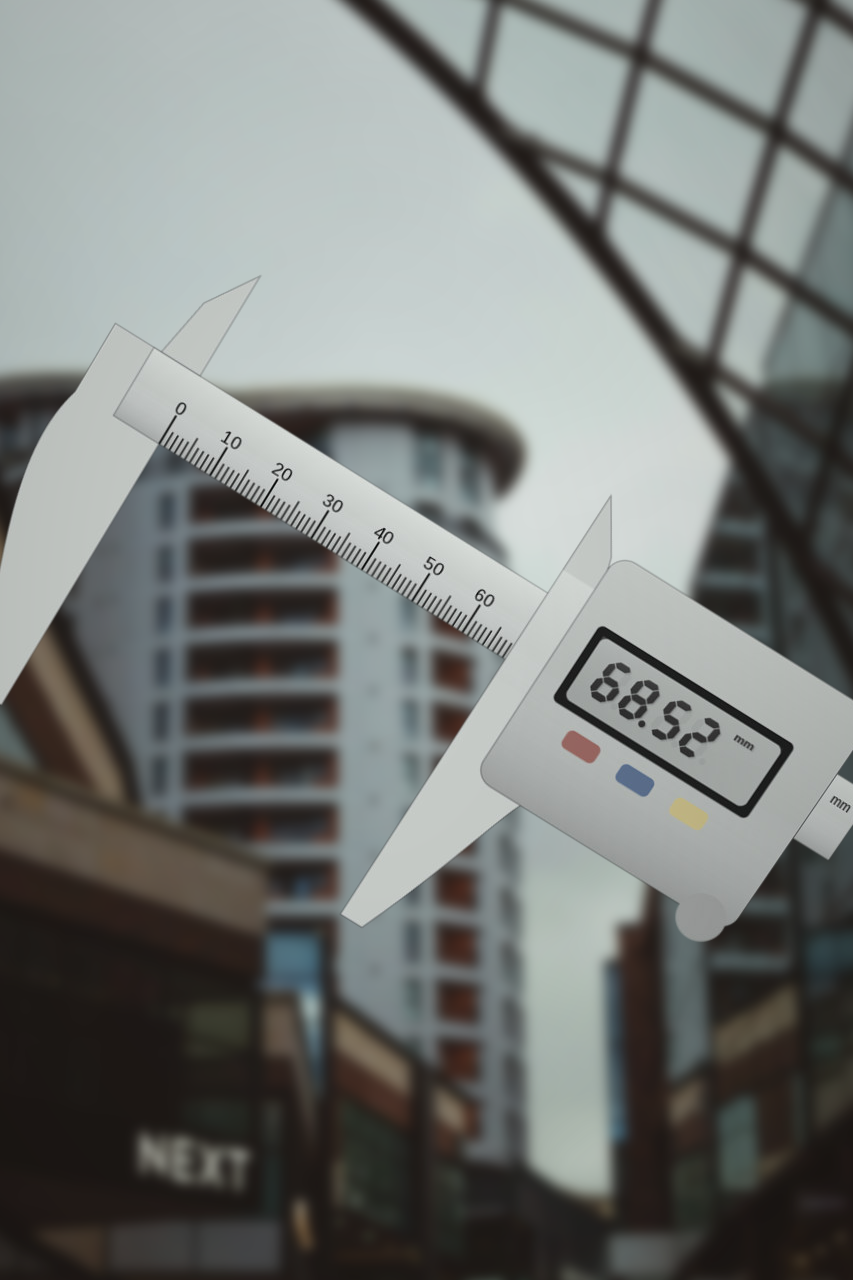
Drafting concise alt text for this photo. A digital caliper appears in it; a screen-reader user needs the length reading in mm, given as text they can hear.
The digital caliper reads 68.52 mm
